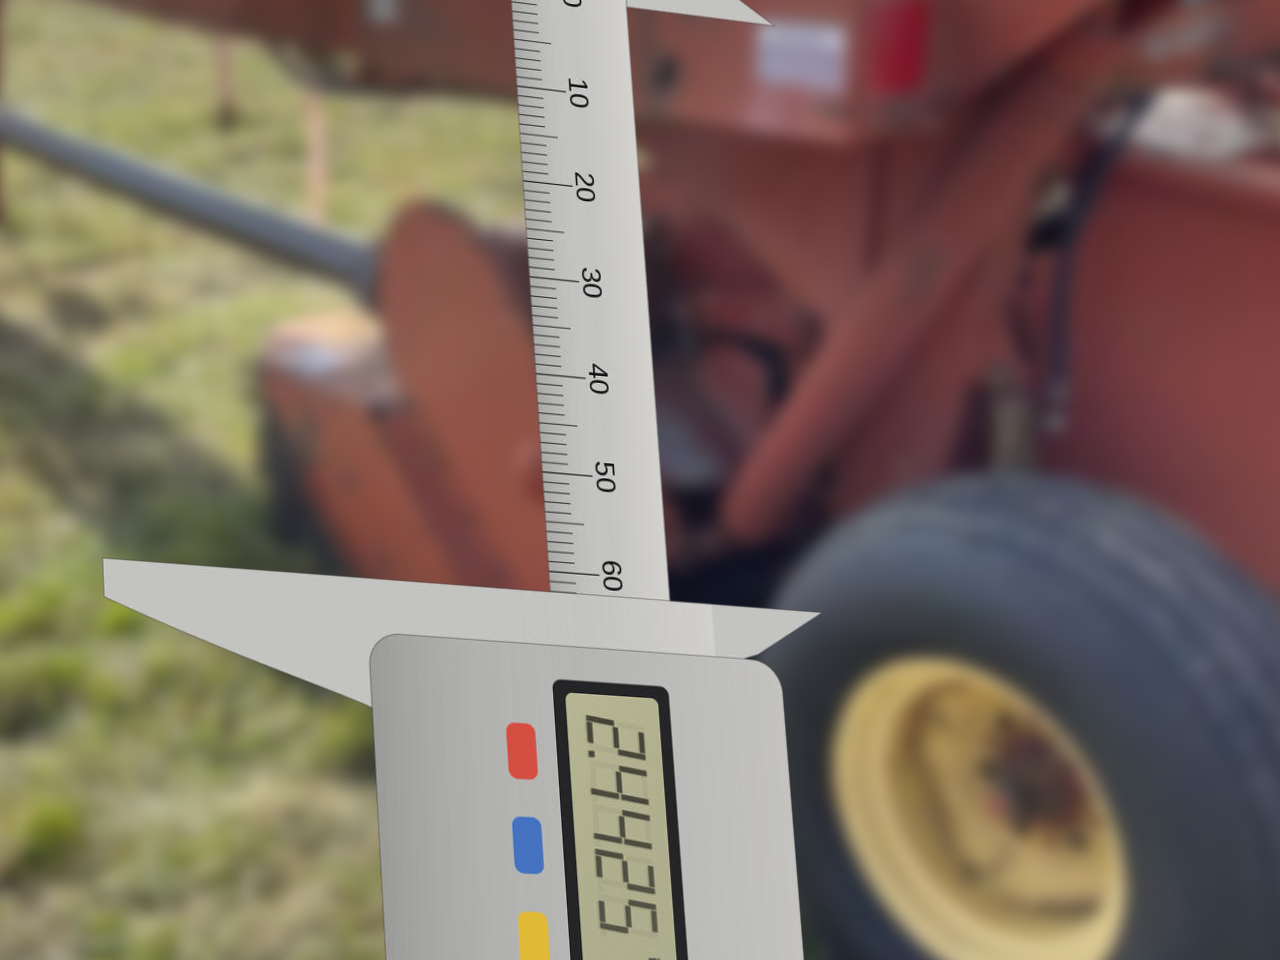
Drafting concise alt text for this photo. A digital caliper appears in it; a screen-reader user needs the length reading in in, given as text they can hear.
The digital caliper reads 2.4425 in
